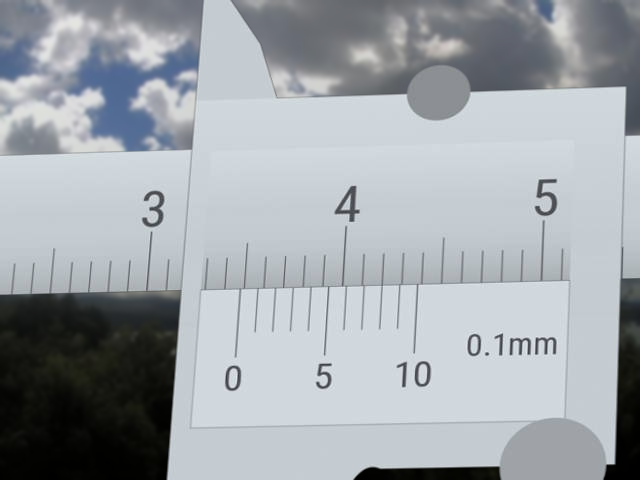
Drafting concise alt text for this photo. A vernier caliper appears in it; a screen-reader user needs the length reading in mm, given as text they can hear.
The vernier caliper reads 34.8 mm
